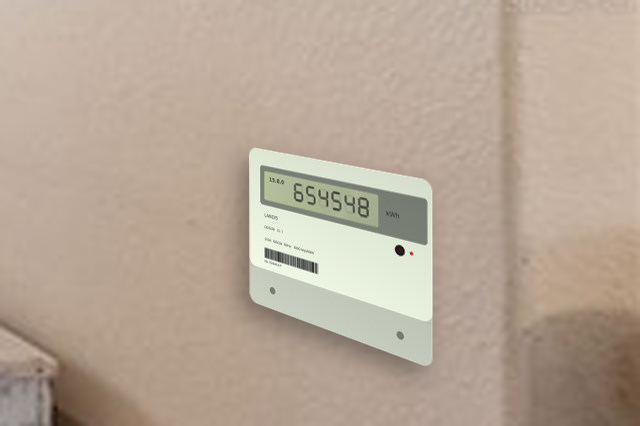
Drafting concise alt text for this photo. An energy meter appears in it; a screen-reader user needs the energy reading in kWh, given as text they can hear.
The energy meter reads 654548 kWh
